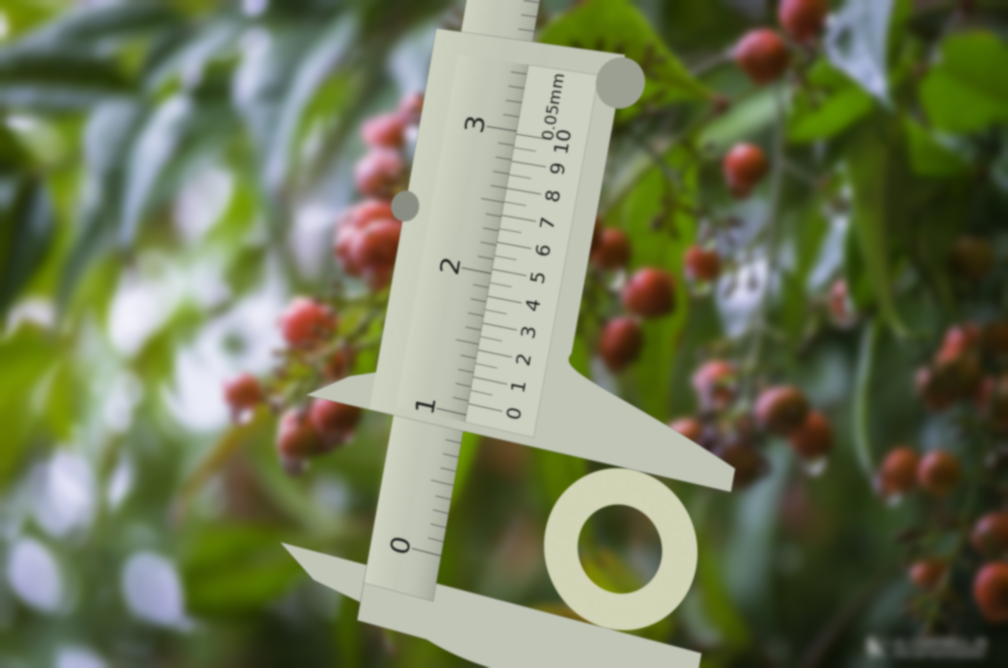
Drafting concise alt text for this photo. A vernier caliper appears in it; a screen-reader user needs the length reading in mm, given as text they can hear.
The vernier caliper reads 10.8 mm
